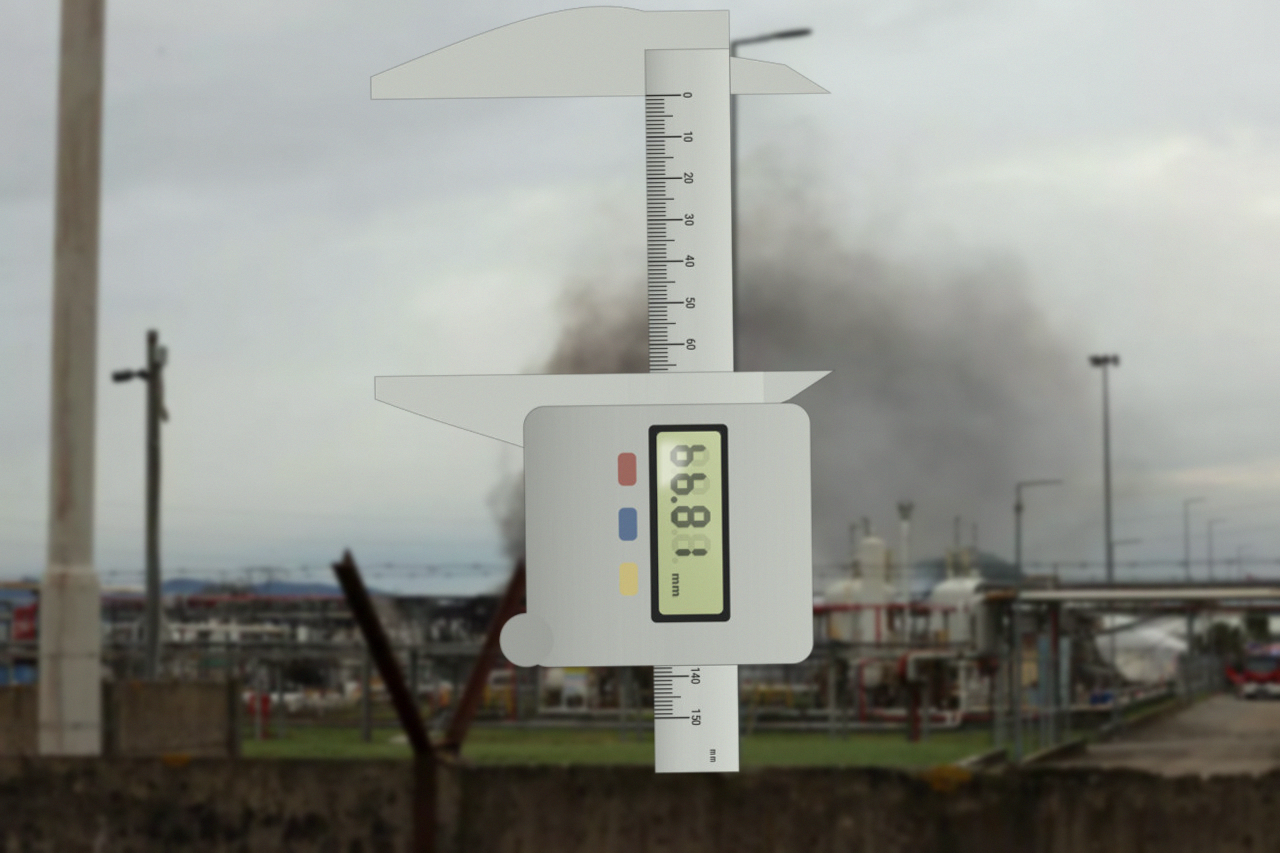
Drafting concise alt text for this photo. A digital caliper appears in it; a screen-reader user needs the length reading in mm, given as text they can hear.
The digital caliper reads 66.81 mm
